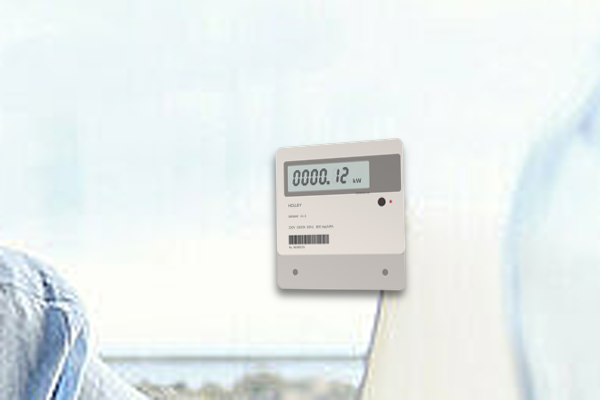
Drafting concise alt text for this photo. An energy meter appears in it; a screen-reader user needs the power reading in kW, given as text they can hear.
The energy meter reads 0.12 kW
